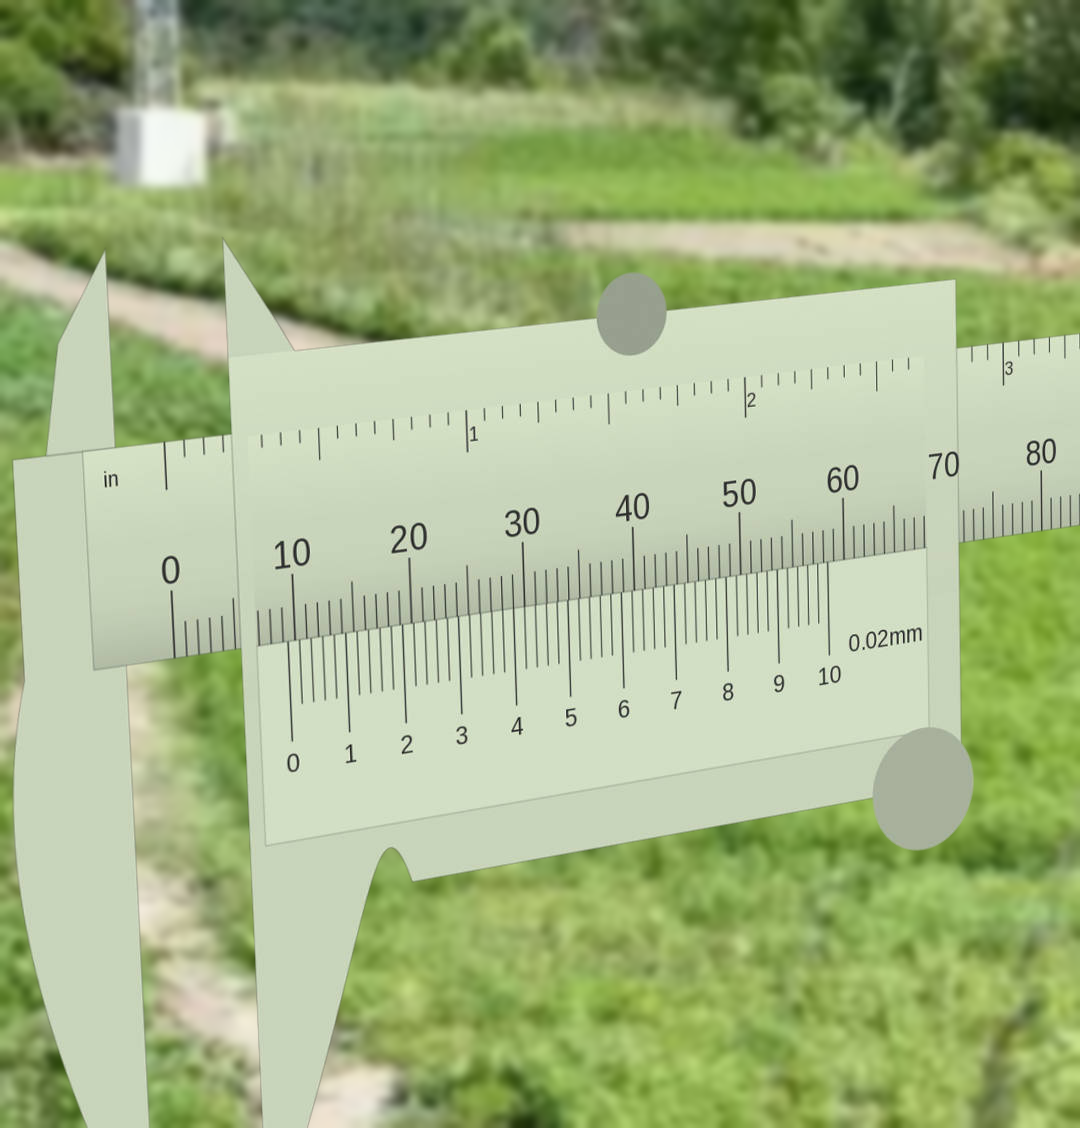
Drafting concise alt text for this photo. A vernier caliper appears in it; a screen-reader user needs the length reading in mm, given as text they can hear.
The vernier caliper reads 9.4 mm
